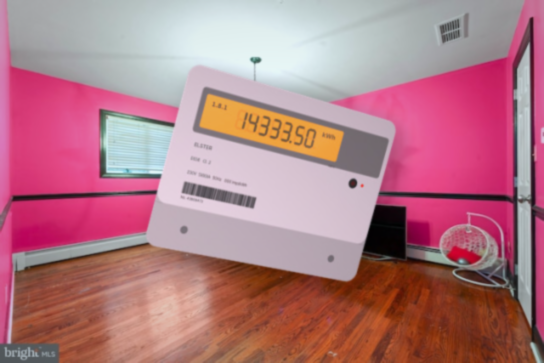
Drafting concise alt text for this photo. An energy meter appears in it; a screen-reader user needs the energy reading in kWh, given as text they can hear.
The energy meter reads 14333.50 kWh
